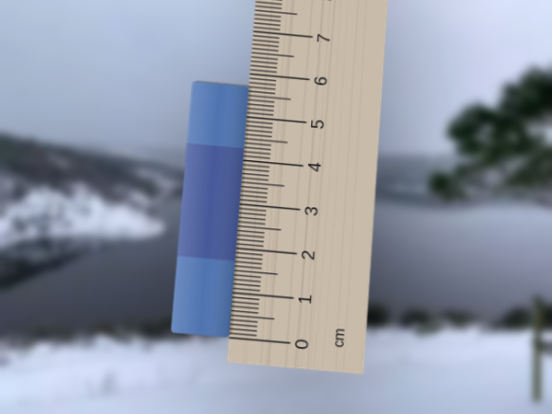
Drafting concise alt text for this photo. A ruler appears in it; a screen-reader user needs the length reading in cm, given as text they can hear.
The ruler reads 5.7 cm
